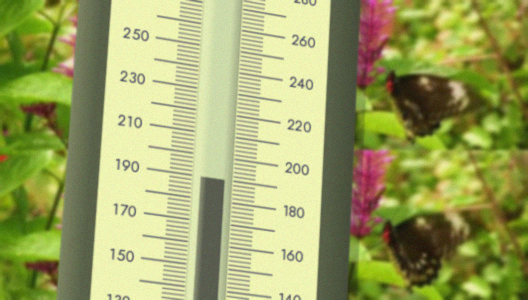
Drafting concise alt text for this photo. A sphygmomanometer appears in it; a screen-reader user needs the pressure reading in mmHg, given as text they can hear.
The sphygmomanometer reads 190 mmHg
